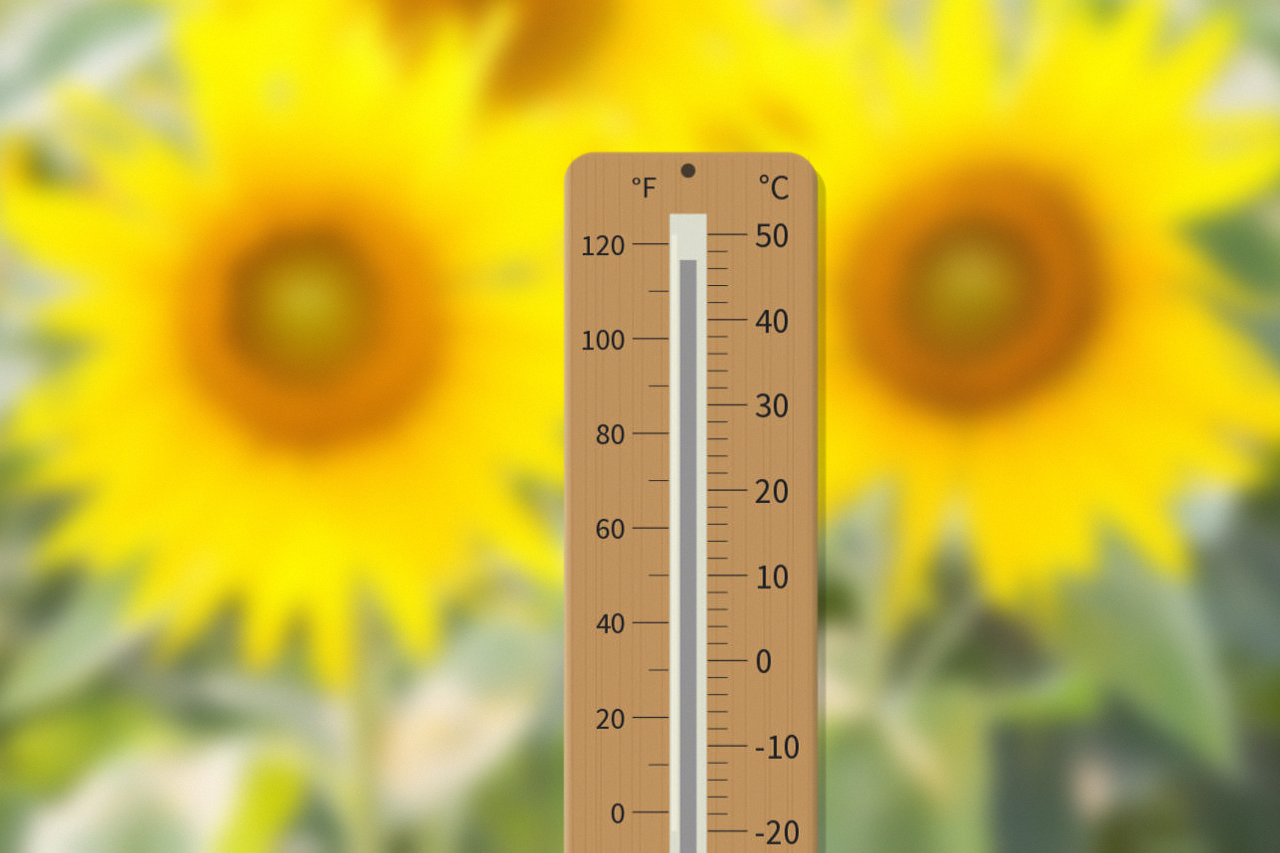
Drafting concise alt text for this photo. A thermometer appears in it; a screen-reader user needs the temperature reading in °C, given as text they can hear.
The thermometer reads 47 °C
